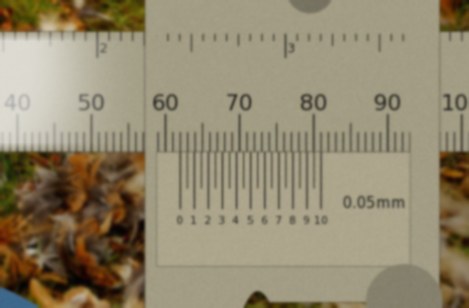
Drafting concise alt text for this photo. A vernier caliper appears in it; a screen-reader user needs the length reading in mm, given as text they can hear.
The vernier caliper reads 62.0 mm
